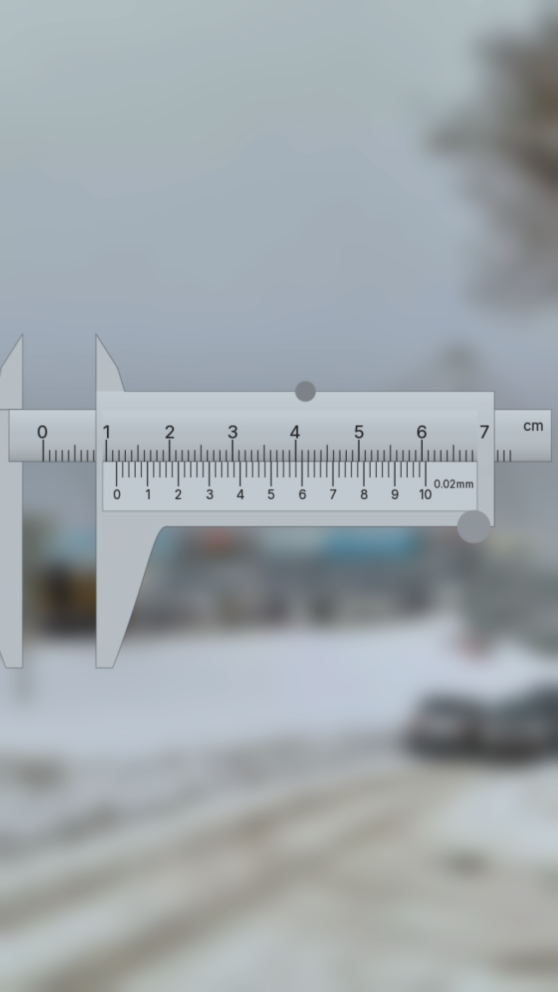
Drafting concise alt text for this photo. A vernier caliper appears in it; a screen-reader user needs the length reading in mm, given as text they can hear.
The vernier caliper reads 11.6 mm
